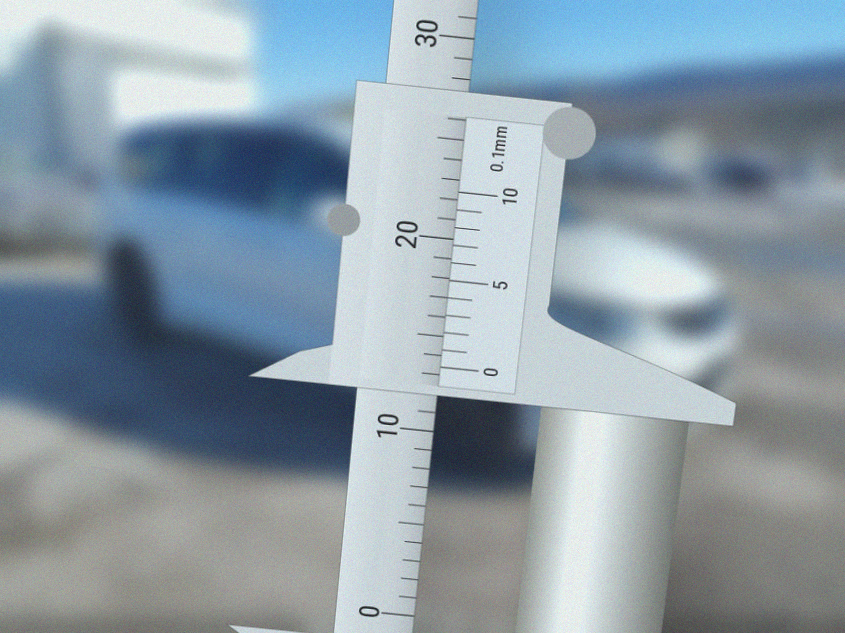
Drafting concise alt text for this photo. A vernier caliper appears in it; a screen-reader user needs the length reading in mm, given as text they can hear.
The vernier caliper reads 13.4 mm
